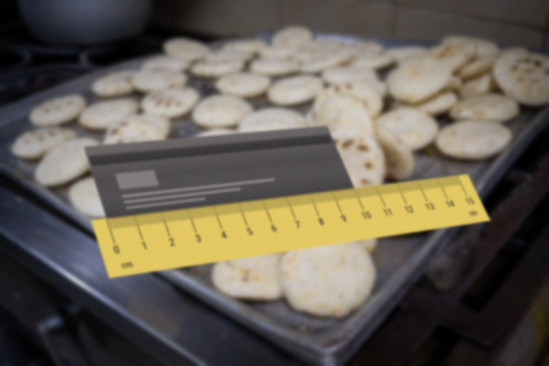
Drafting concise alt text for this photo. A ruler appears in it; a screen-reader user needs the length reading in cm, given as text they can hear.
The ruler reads 10 cm
